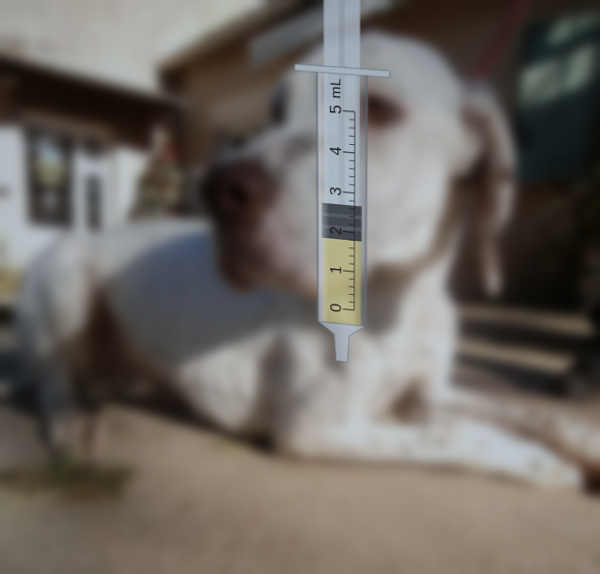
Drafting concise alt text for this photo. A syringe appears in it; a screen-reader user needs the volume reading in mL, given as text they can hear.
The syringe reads 1.8 mL
